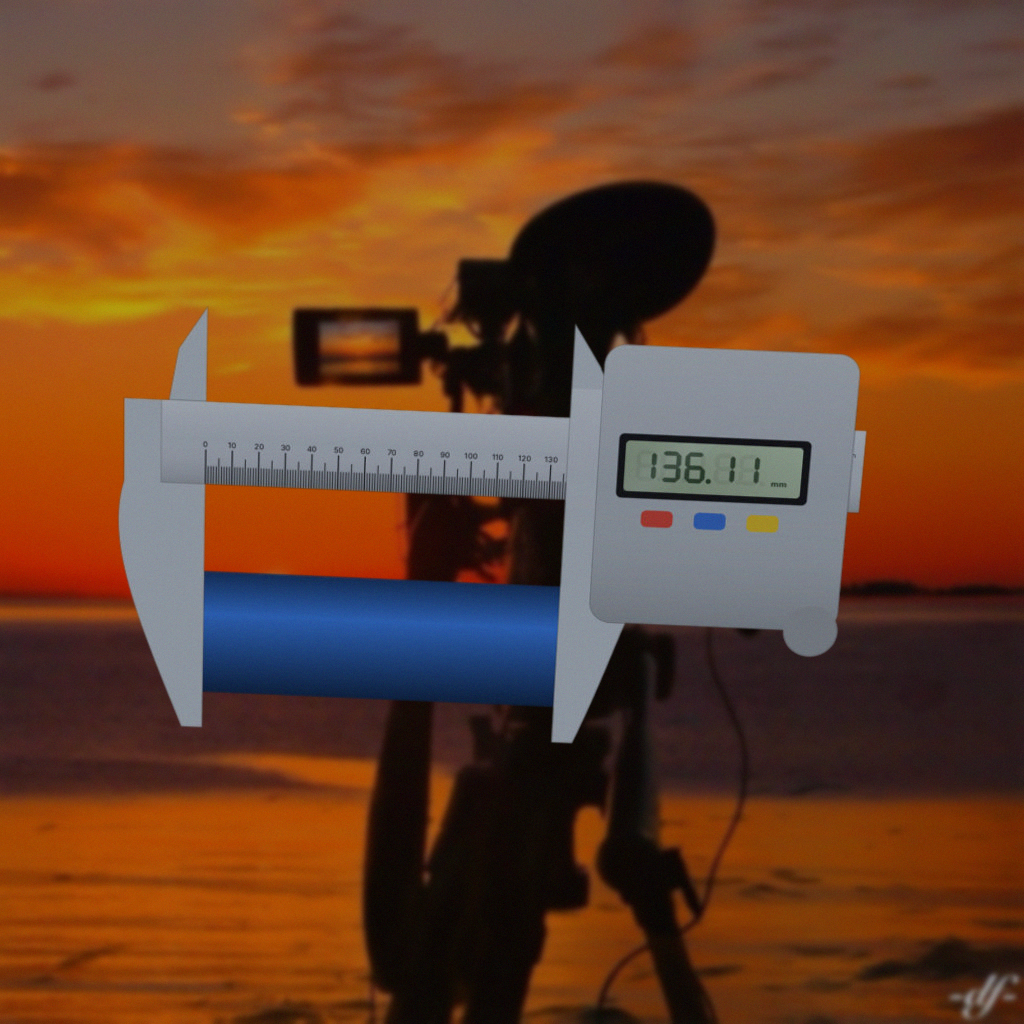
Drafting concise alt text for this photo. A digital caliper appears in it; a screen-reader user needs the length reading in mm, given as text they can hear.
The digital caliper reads 136.11 mm
